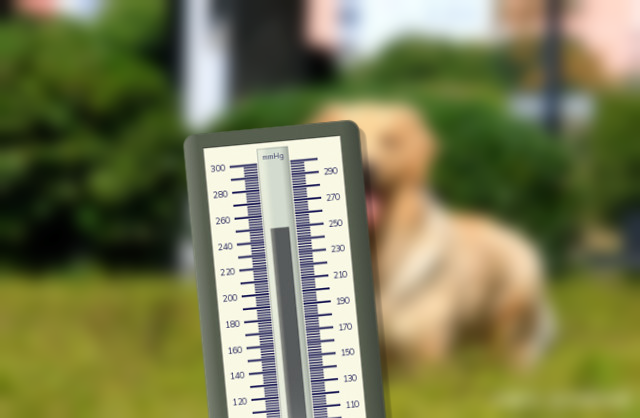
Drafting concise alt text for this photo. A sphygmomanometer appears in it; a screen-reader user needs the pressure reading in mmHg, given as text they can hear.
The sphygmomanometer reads 250 mmHg
